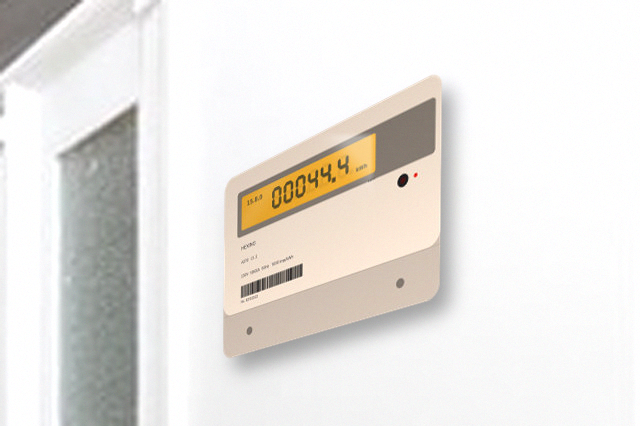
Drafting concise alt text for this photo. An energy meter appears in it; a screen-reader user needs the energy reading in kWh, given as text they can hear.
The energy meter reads 44.4 kWh
